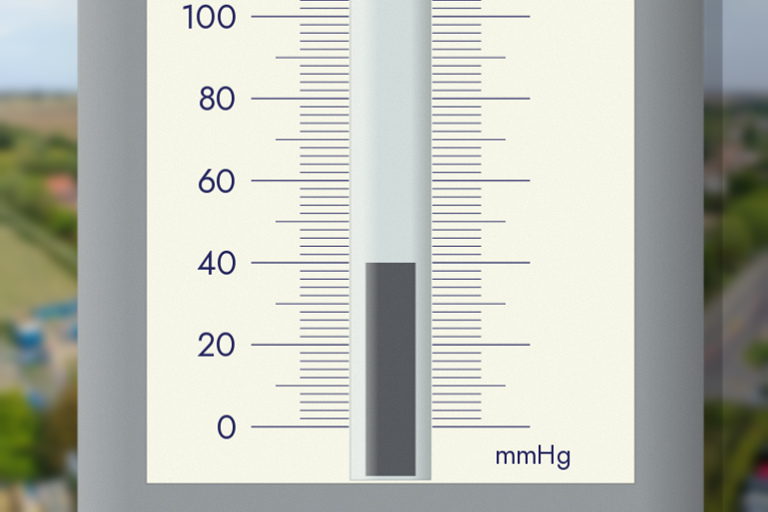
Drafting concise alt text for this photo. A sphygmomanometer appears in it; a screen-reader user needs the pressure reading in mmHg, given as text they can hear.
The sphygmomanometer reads 40 mmHg
